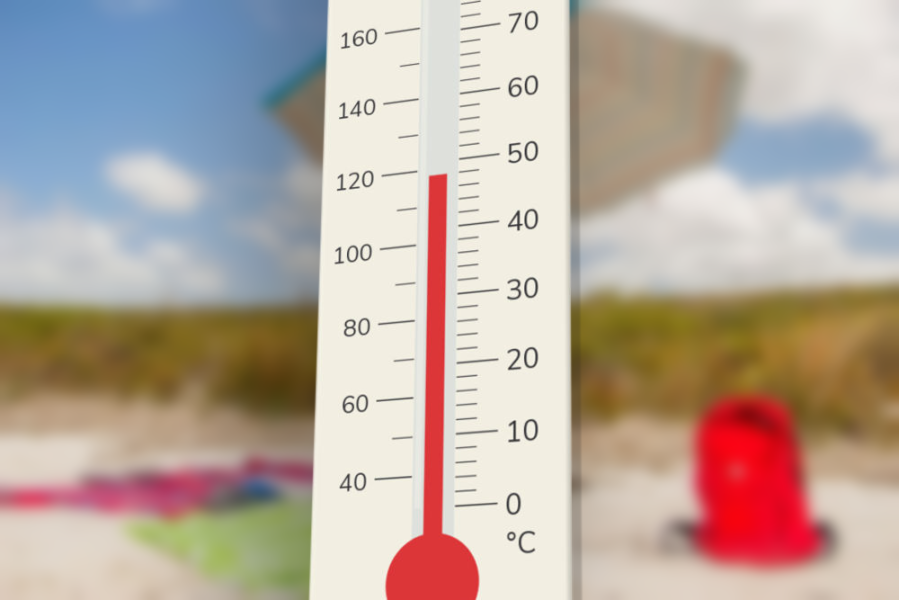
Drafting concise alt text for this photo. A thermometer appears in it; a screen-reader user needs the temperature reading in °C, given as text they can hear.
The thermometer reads 48 °C
